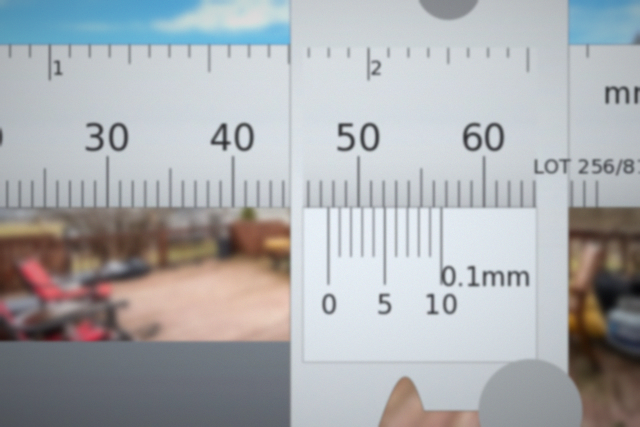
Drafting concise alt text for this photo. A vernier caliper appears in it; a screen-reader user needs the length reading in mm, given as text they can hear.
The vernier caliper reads 47.6 mm
